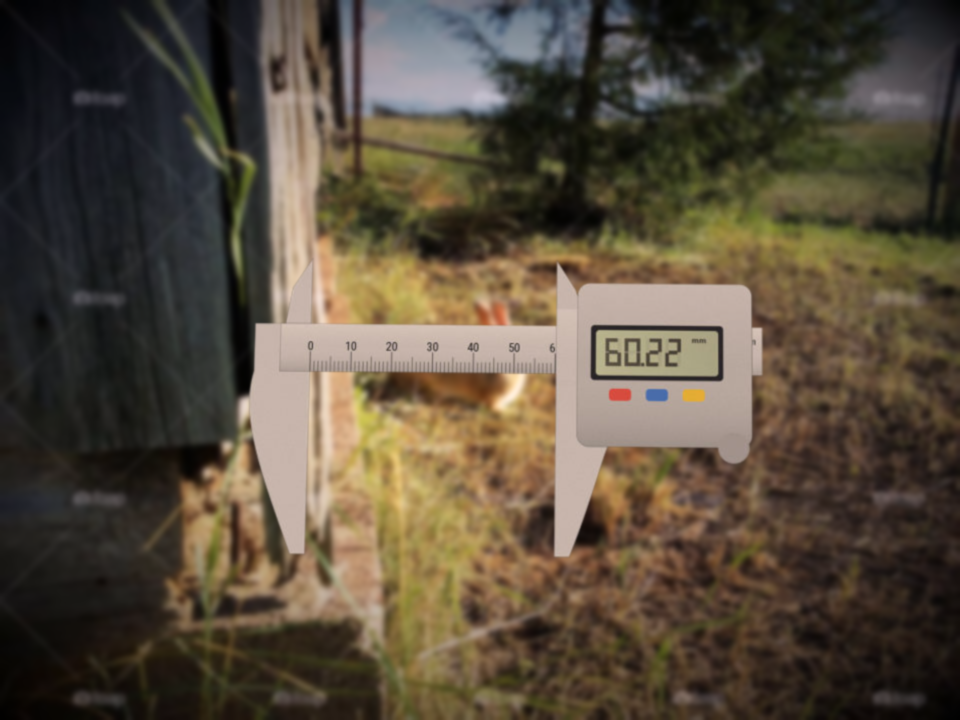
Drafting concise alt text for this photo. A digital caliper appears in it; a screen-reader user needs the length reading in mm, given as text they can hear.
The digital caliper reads 60.22 mm
